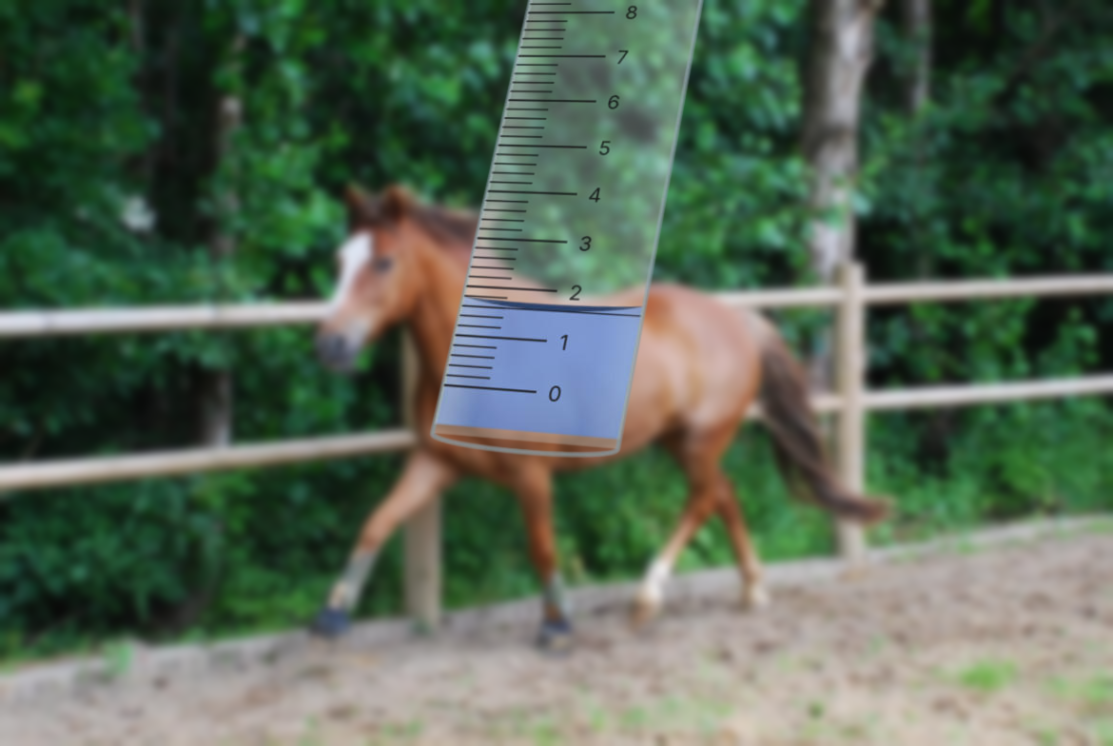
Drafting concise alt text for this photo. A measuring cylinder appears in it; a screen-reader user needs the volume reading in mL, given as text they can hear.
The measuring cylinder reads 1.6 mL
